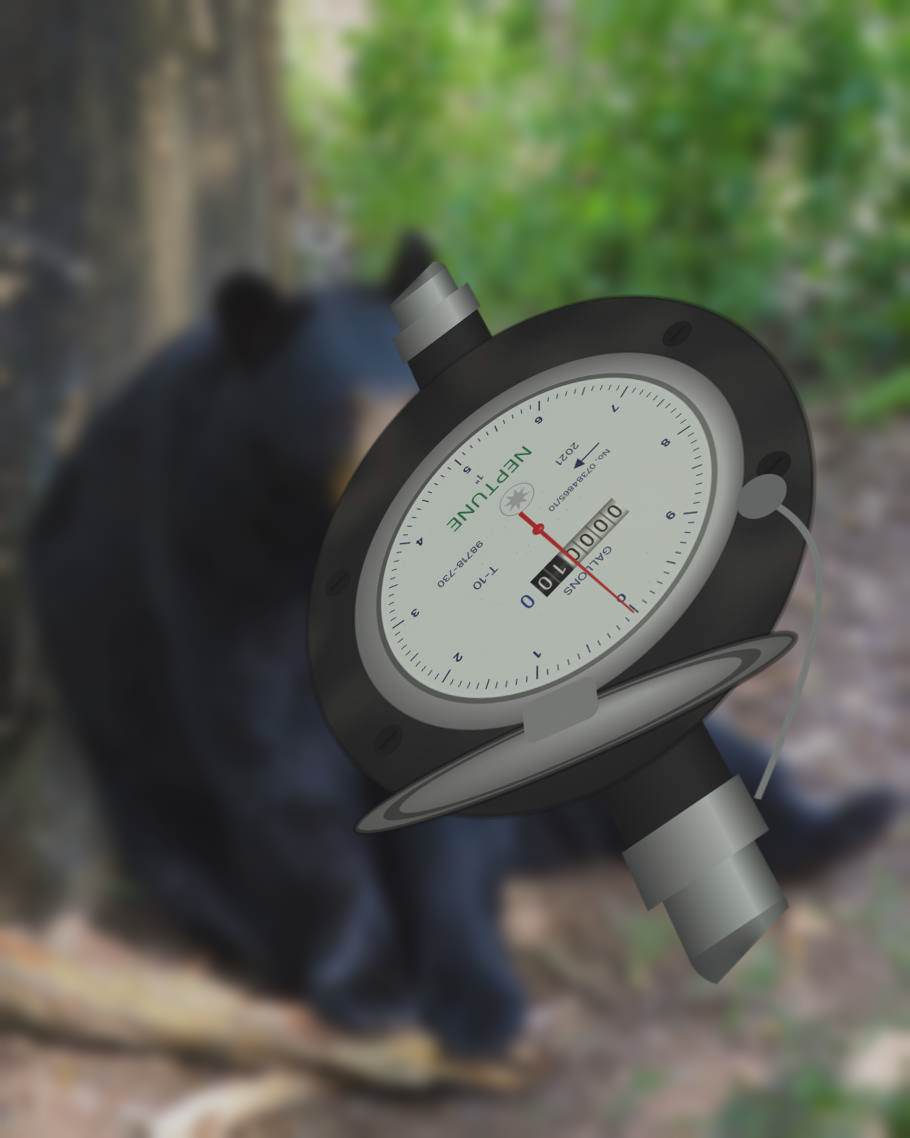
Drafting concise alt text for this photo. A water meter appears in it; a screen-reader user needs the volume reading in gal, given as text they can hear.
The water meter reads 100.0 gal
